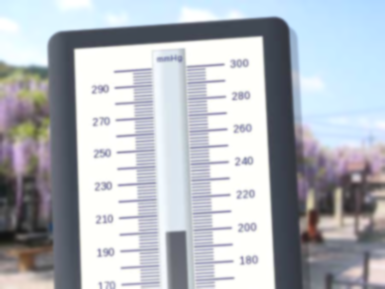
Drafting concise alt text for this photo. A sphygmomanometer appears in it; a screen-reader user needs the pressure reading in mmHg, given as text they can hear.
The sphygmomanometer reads 200 mmHg
